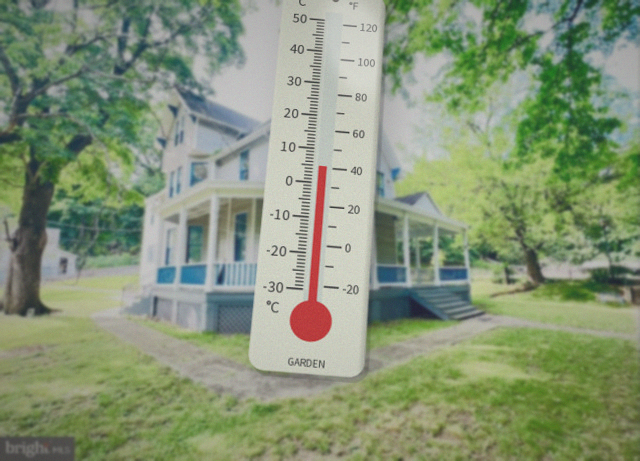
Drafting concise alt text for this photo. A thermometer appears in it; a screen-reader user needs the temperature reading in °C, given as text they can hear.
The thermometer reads 5 °C
